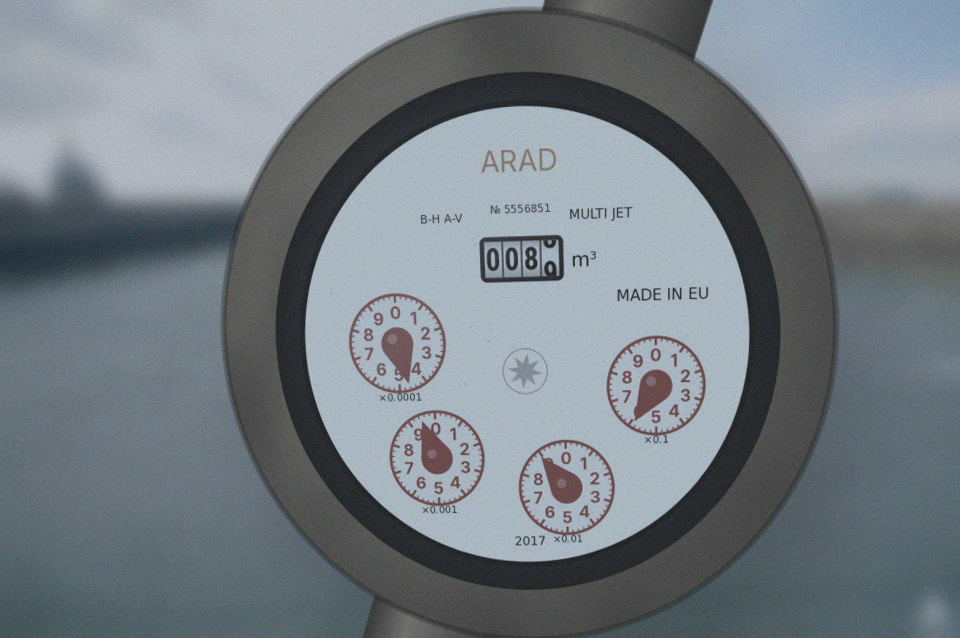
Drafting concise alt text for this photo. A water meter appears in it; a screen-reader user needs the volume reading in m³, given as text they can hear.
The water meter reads 88.5894 m³
